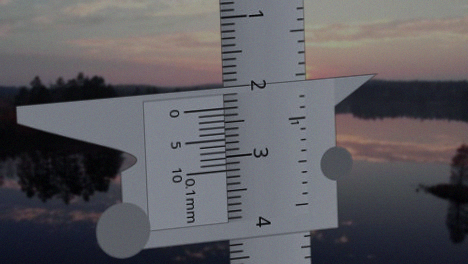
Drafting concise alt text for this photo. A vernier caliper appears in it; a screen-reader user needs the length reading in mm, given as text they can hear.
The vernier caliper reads 23.0 mm
